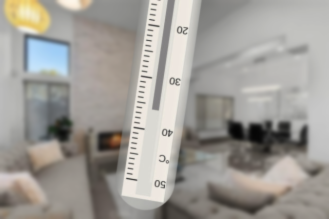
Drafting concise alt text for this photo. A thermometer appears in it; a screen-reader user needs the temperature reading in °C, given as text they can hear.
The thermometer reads 36 °C
